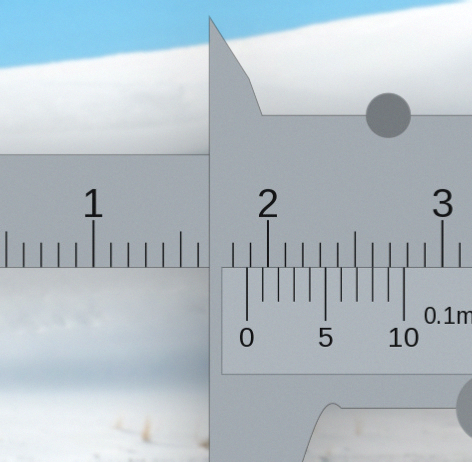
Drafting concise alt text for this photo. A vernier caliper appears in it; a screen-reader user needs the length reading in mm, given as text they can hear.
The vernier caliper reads 18.8 mm
